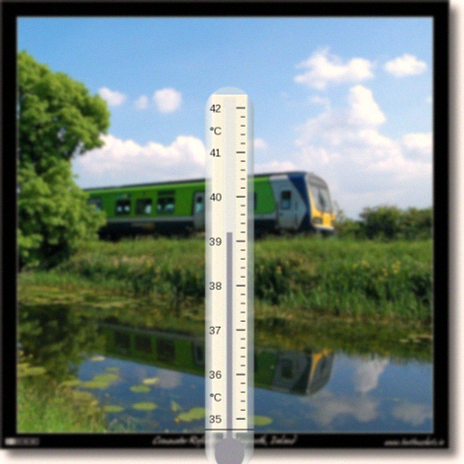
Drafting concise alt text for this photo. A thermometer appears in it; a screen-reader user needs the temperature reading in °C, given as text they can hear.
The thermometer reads 39.2 °C
